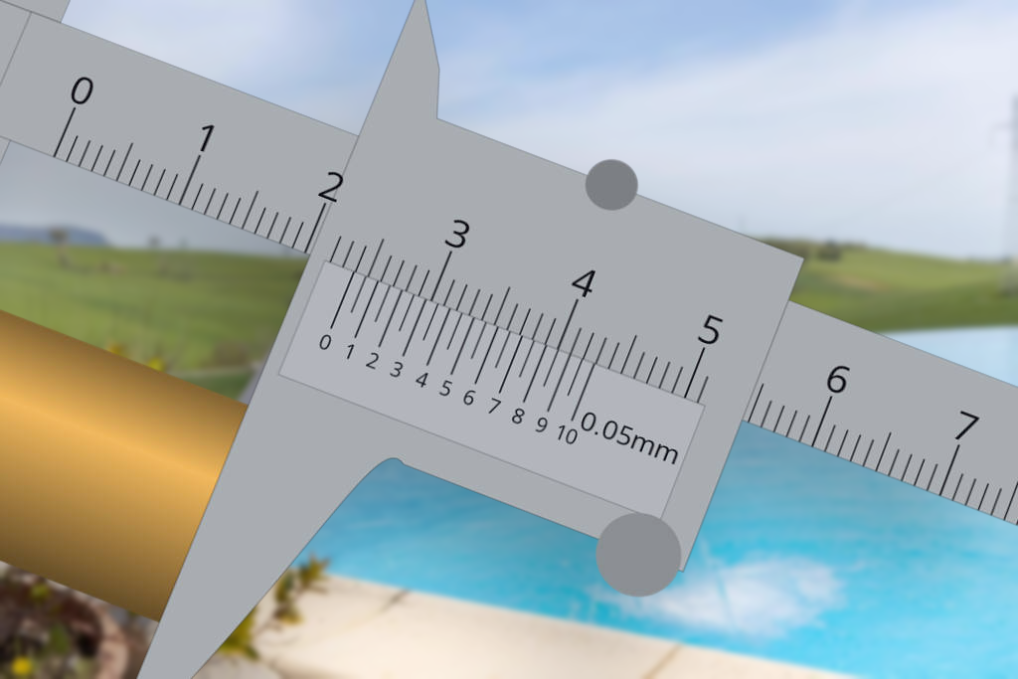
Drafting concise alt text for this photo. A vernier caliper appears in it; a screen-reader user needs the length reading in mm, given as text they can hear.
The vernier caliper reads 23.9 mm
